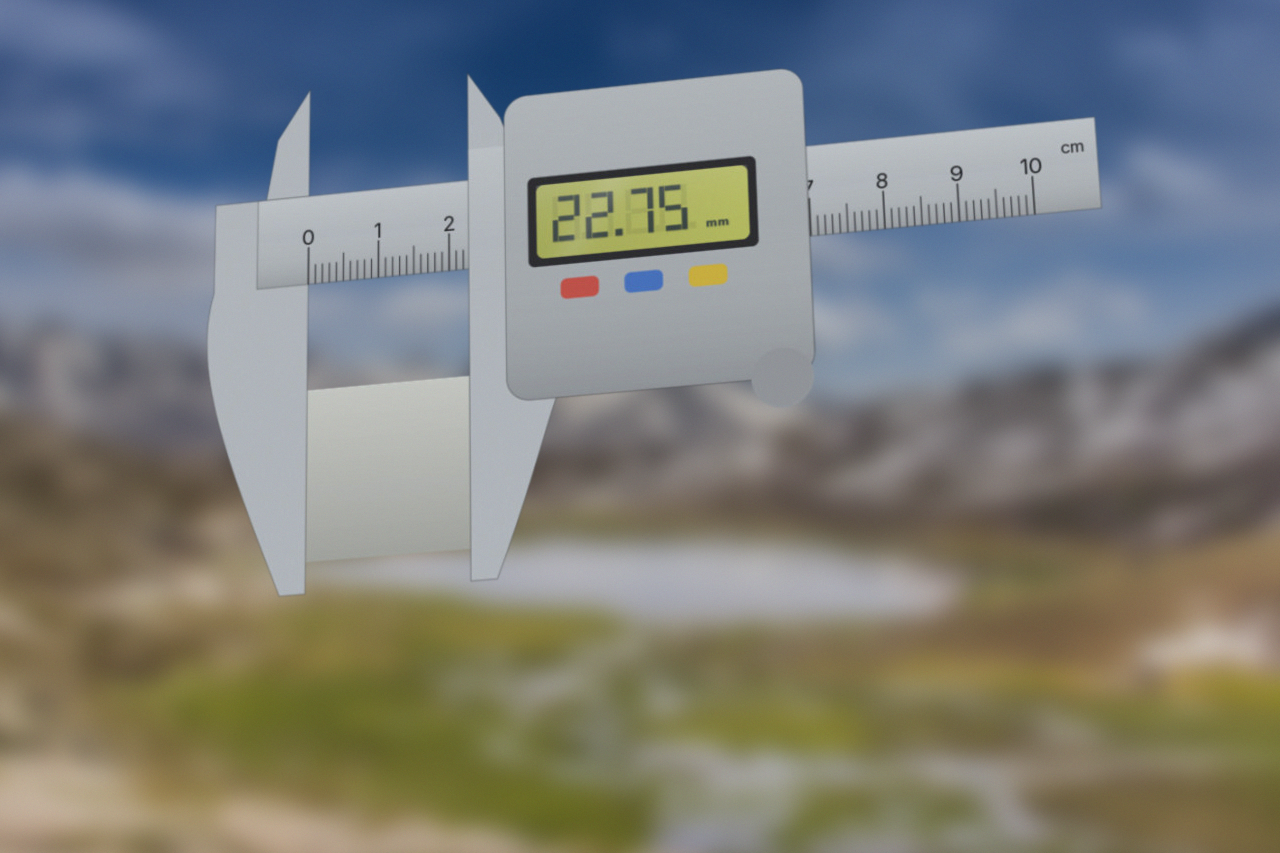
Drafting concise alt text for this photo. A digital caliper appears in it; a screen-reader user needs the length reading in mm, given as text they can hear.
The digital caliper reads 22.75 mm
